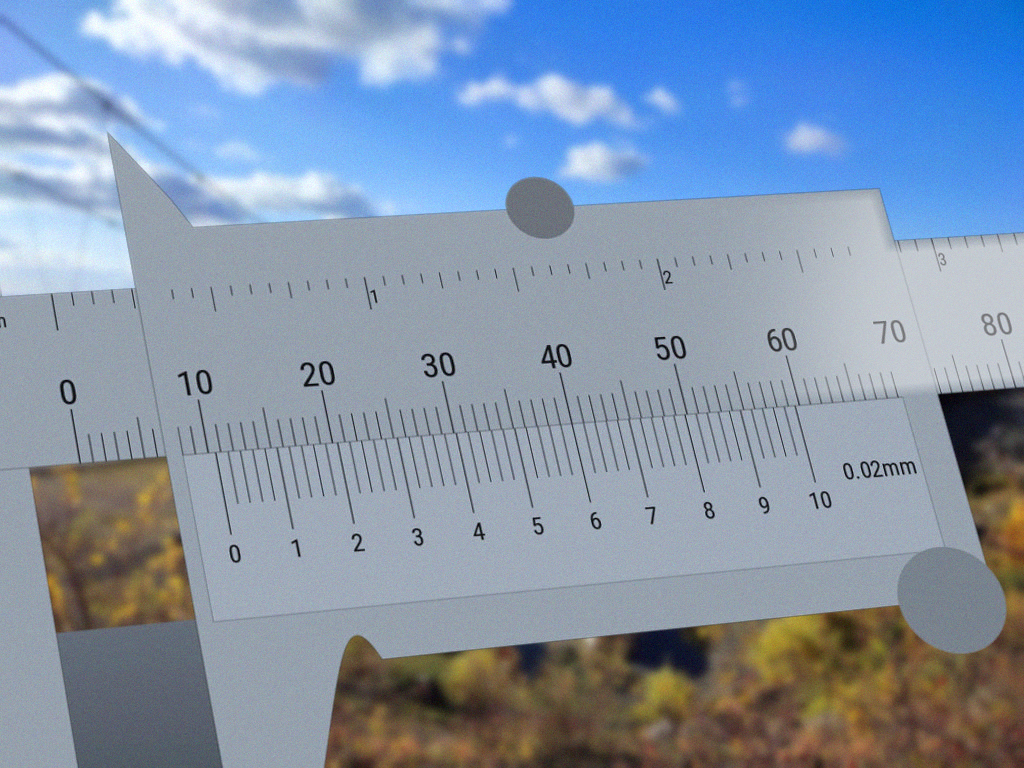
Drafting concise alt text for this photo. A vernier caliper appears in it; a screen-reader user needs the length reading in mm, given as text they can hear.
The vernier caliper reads 10.6 mm
